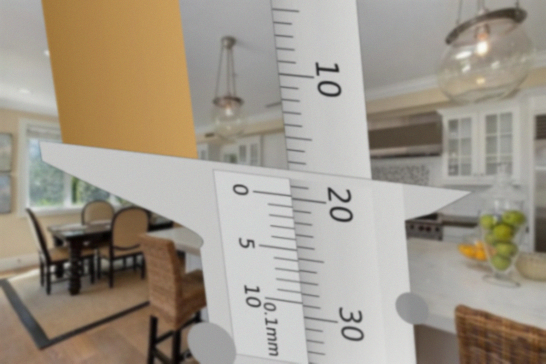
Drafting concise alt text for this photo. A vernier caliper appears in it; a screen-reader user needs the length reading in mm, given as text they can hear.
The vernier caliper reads 19.8 mm
